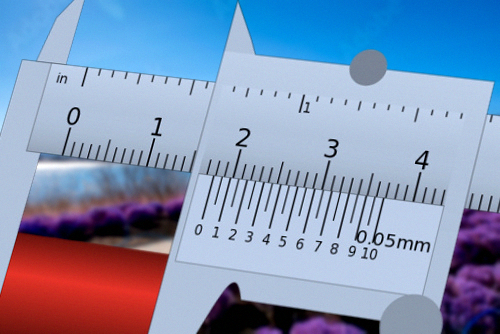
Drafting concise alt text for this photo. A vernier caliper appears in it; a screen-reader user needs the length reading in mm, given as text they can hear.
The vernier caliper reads 17.8 mm
